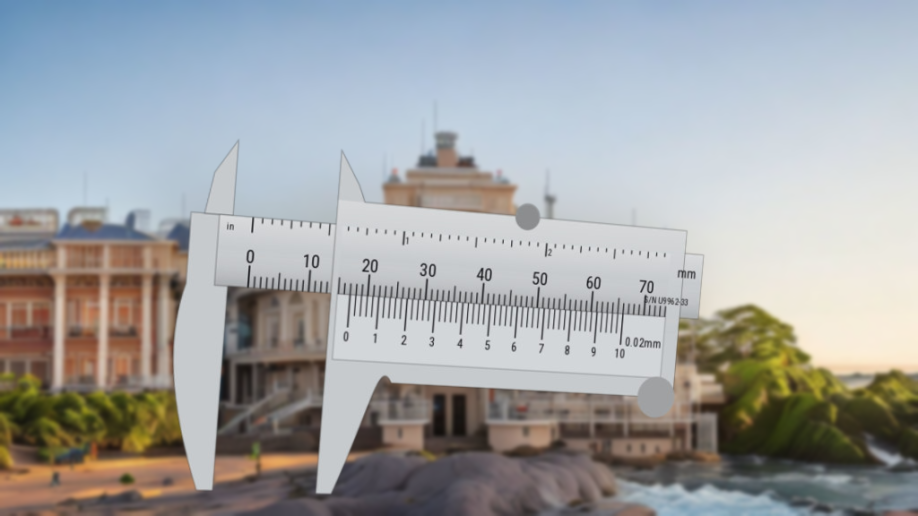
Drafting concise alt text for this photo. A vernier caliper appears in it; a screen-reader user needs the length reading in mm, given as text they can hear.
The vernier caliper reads 17.0 mm
